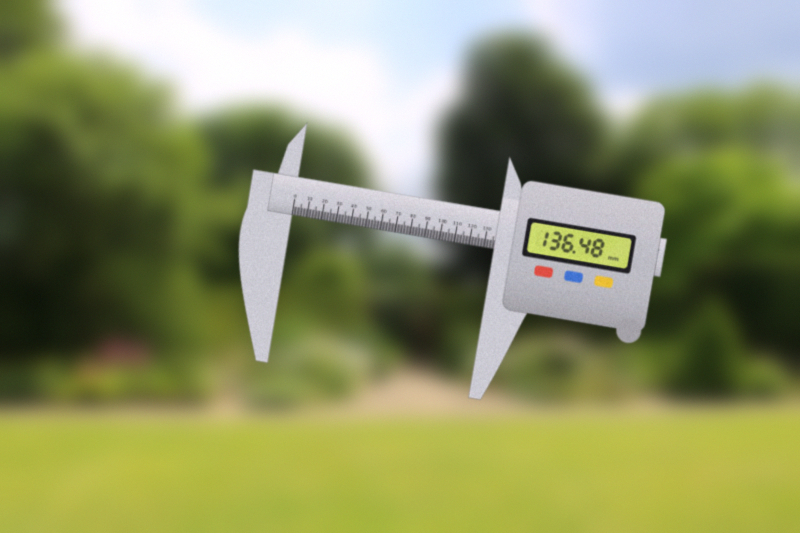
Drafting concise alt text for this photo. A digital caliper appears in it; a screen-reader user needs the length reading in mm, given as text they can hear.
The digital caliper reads 136.48 mm
